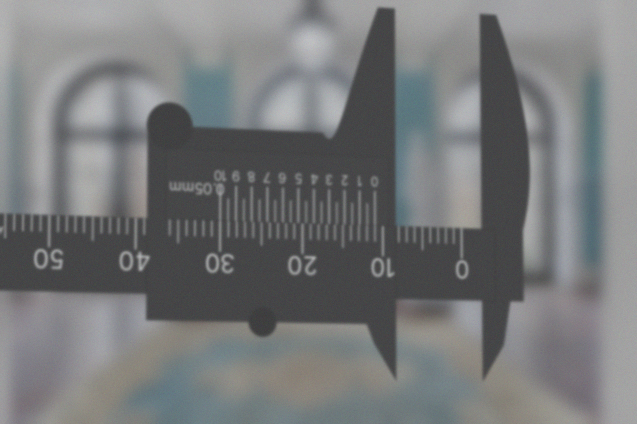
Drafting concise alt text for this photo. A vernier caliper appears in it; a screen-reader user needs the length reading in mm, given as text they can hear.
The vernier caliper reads 11.0 mm
